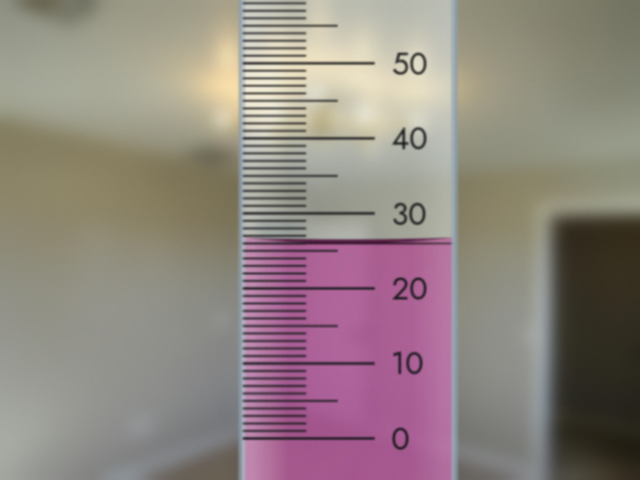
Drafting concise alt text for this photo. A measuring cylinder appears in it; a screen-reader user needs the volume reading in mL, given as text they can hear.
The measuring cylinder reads 26 mL
